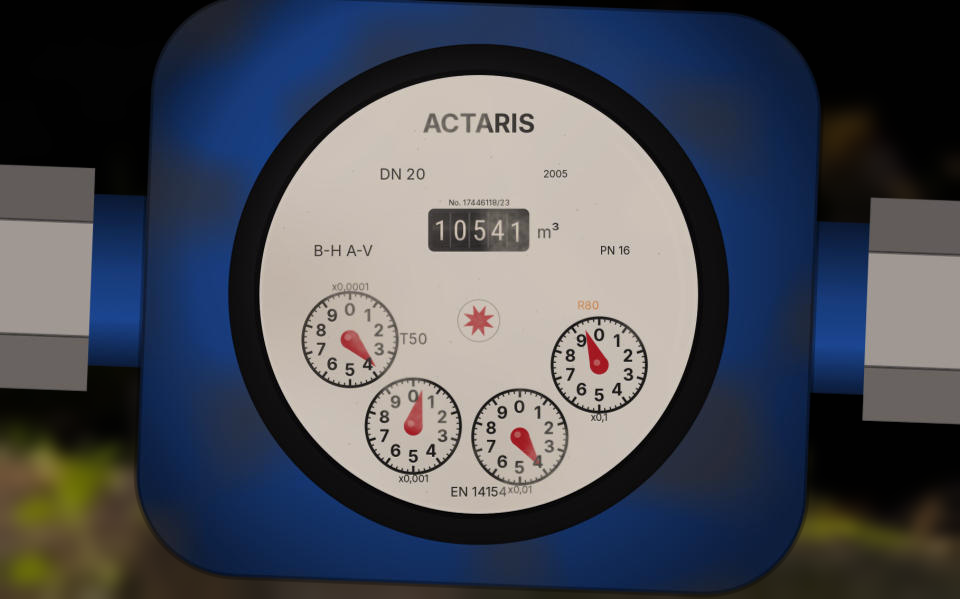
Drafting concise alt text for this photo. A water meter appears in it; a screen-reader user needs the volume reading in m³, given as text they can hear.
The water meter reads 10540.9403 m³
